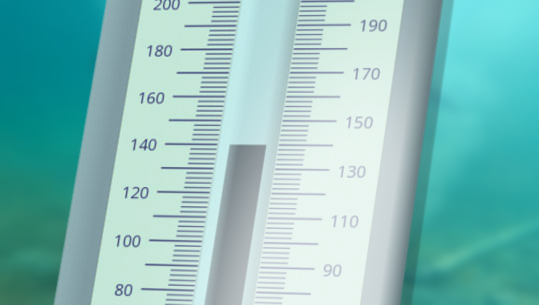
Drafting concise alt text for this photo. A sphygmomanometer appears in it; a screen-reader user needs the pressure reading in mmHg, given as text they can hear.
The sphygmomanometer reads 140 mmHg
